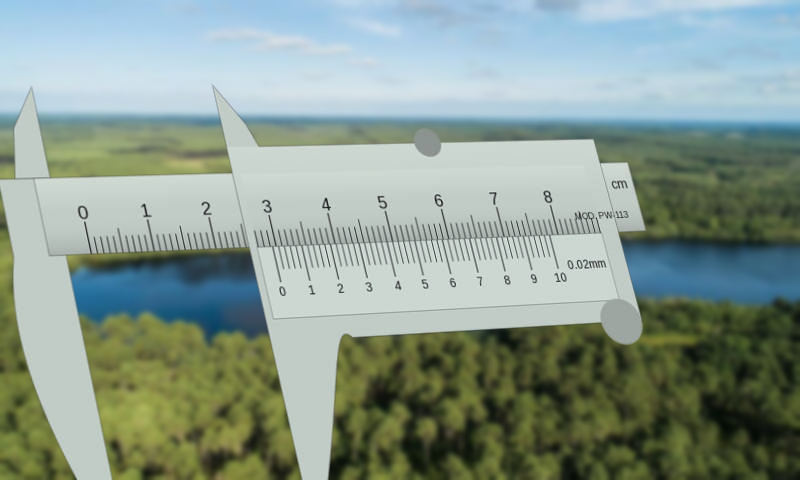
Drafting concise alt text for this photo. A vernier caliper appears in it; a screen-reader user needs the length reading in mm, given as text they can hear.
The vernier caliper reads 29.4 mm
